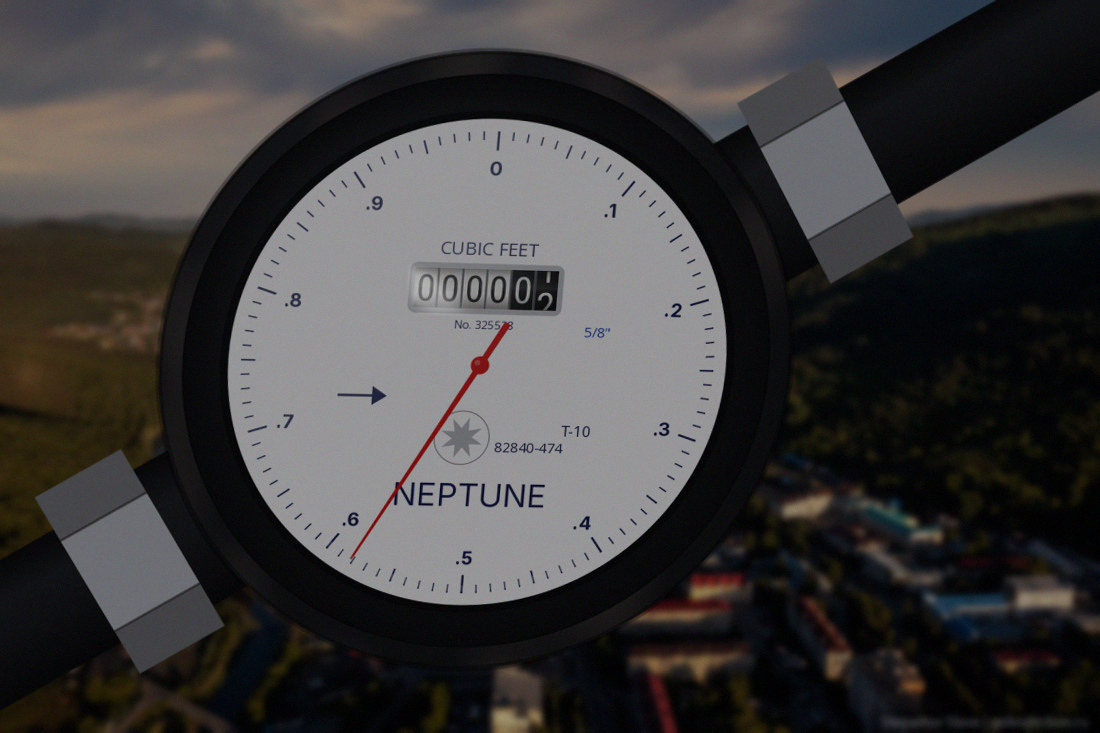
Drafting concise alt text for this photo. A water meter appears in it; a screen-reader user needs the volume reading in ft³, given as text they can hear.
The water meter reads 1.58 ft³
